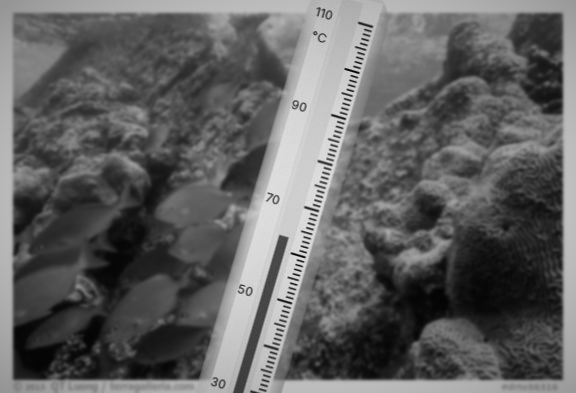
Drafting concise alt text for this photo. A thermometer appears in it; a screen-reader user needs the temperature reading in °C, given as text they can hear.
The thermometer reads 63 °C
